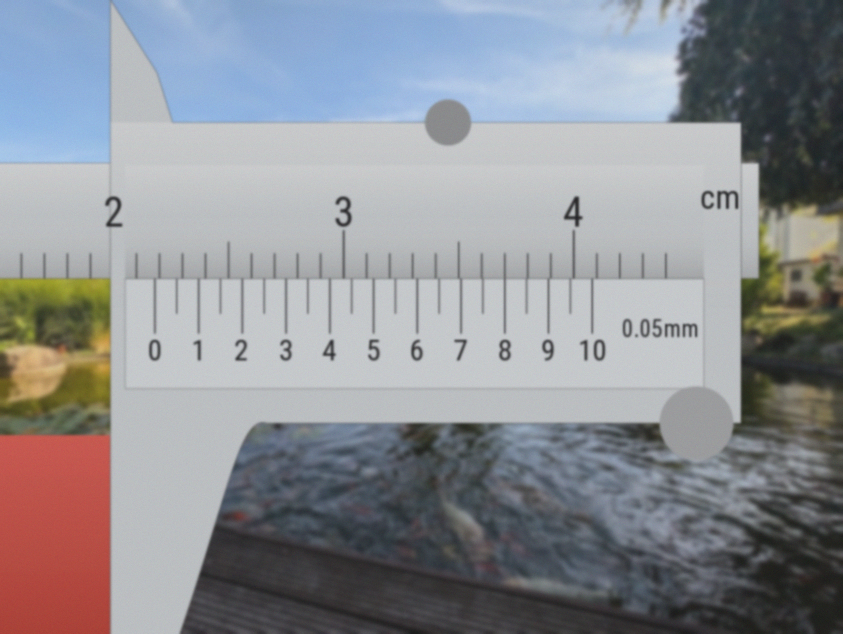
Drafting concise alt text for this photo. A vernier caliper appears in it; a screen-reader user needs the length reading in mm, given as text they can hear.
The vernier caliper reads 21.8 mm
